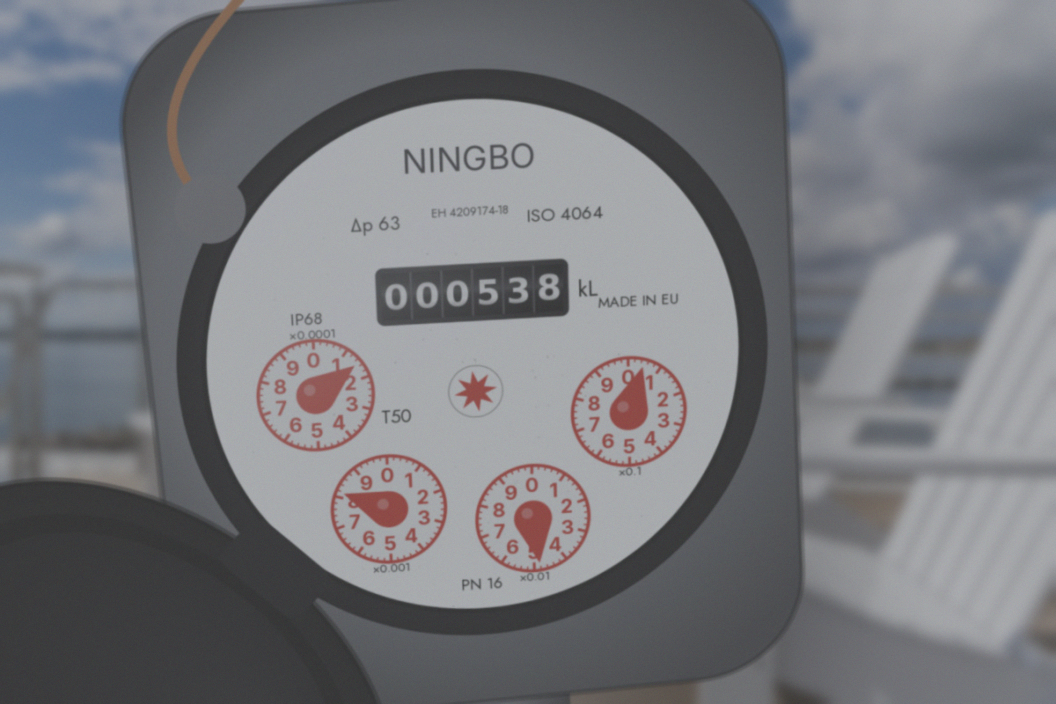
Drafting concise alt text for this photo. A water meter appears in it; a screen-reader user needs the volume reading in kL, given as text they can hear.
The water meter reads 538.0481 kL
